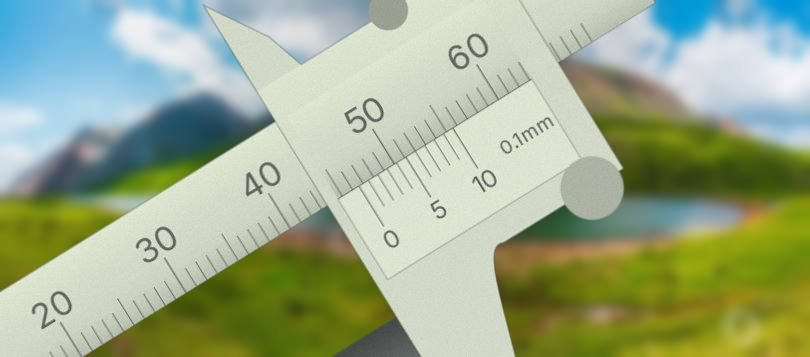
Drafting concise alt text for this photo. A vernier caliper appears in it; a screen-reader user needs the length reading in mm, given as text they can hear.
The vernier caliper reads 46.6 mm
